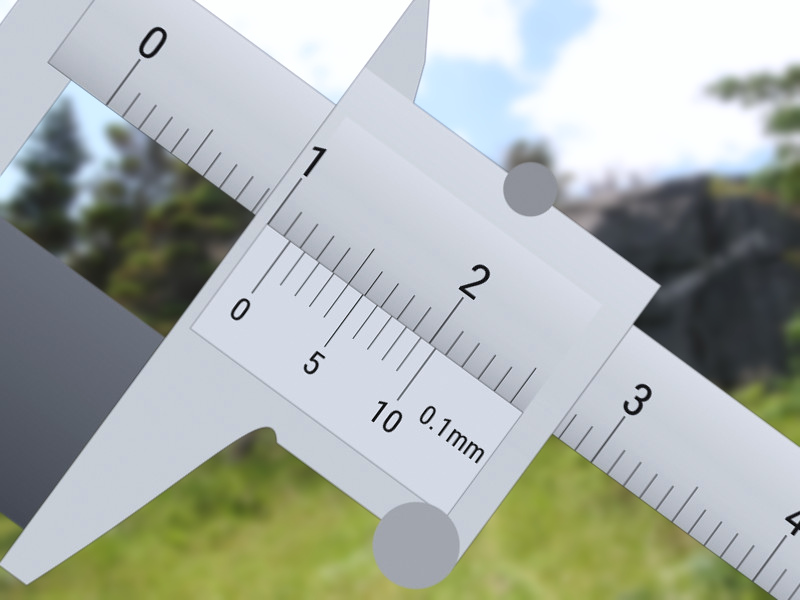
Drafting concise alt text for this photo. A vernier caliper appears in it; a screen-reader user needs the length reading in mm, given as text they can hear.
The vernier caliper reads 11.4 mm
